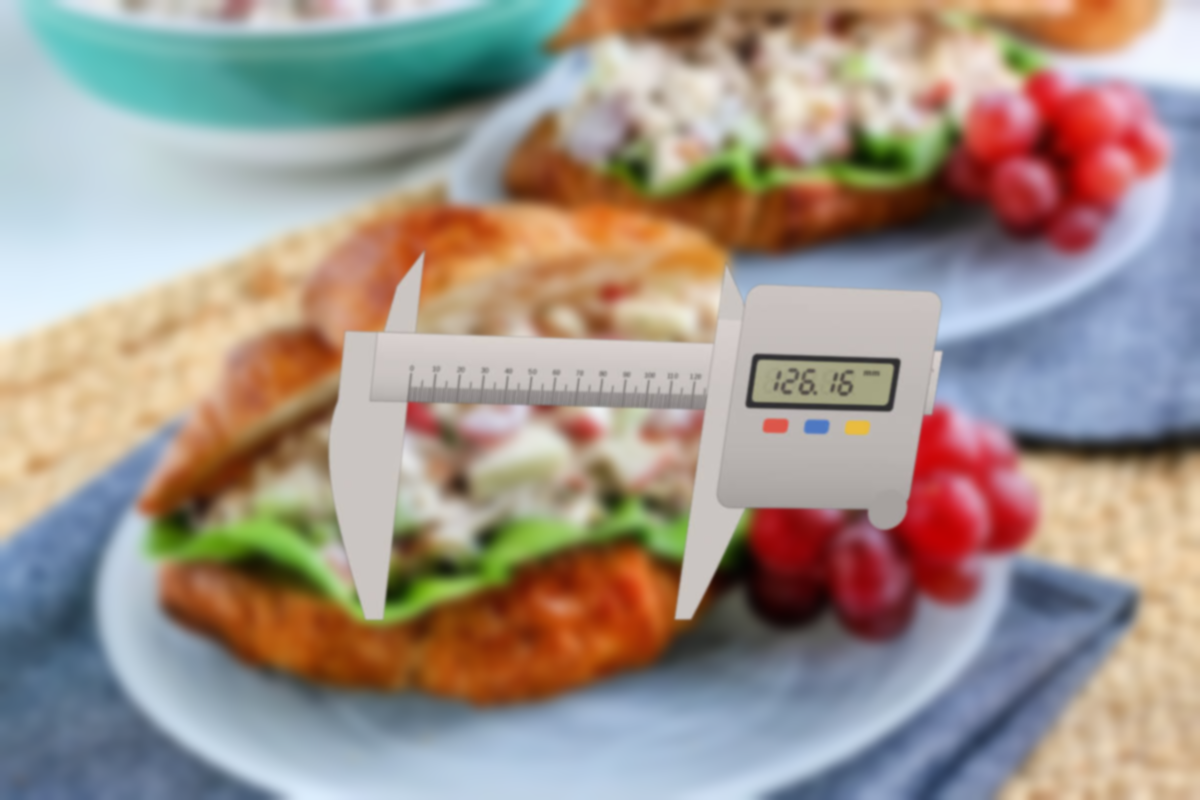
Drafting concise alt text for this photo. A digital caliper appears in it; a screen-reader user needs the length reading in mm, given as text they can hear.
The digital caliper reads 126.16 mm
